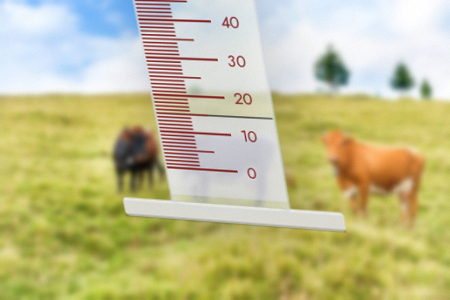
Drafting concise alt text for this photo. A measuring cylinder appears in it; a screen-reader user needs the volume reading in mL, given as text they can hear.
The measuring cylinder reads 15 mL
